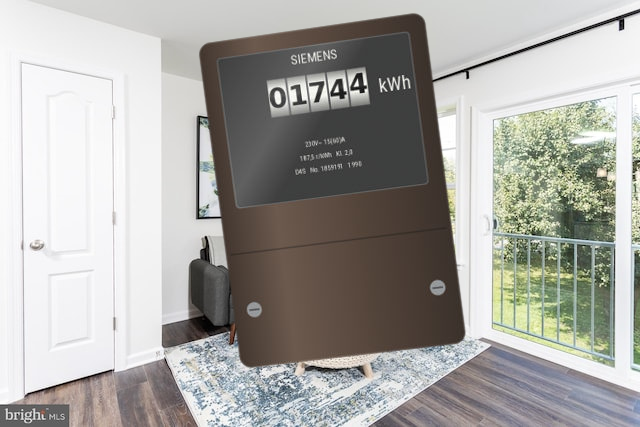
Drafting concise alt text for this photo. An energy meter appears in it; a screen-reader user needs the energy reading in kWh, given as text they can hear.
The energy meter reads 1744 kWh
